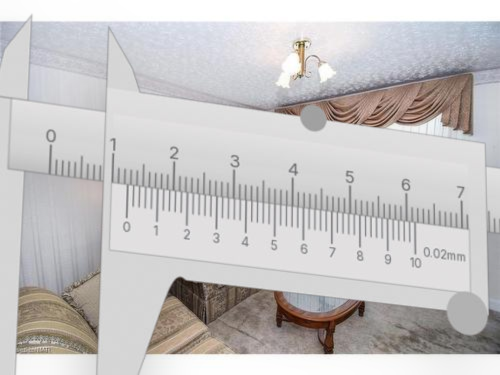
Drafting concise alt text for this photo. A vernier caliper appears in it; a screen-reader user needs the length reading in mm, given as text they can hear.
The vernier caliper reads 12.5 mm
